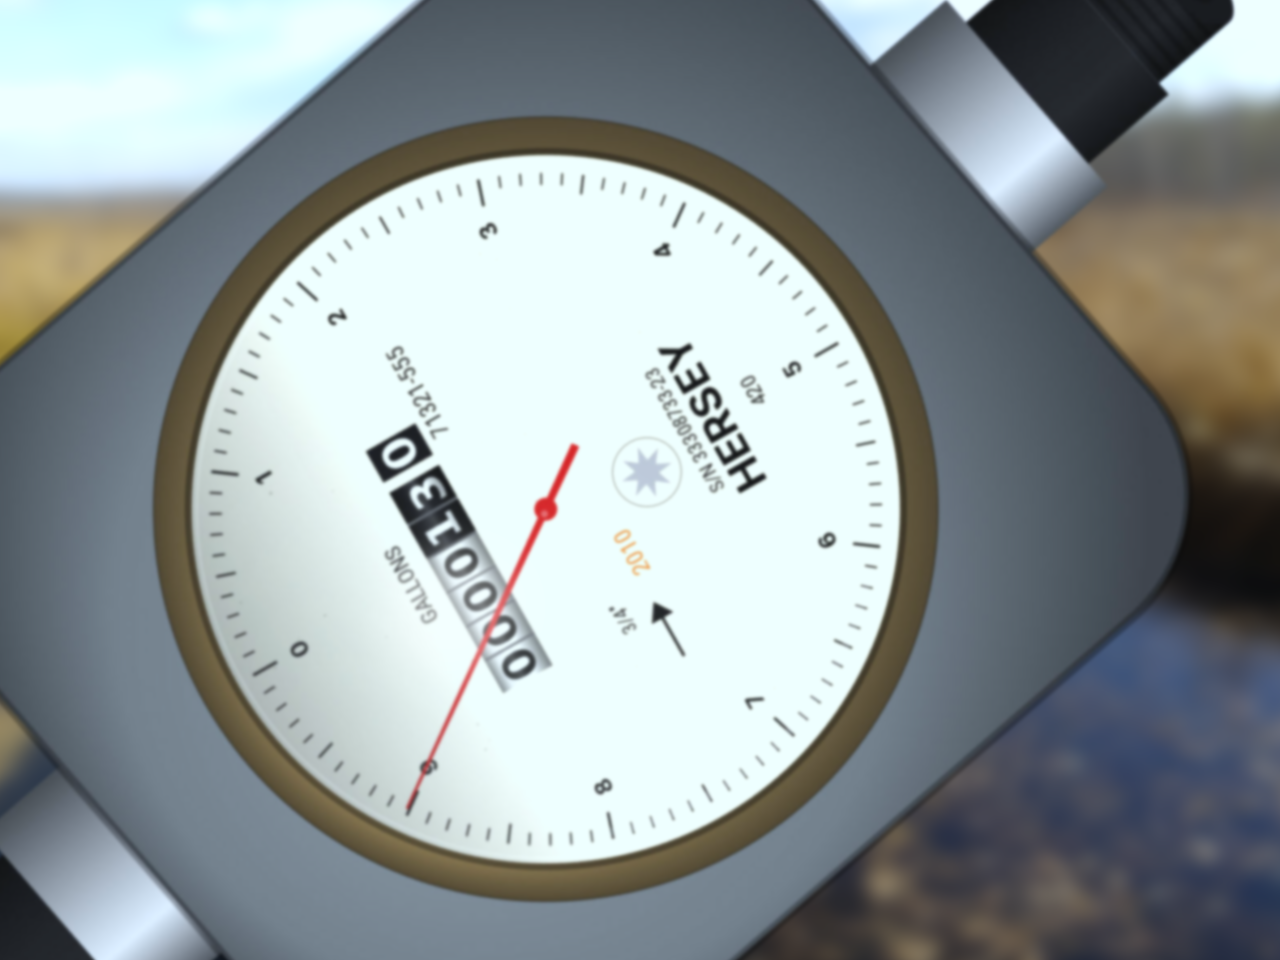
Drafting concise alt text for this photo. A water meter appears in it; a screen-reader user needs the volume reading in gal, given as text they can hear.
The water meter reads 129.0 gal
